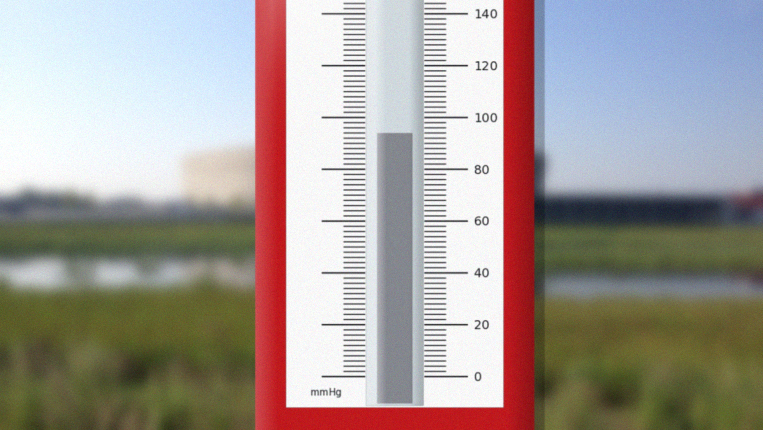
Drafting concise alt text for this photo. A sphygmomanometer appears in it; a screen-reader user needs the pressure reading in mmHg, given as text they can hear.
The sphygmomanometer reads 94 mmHg
